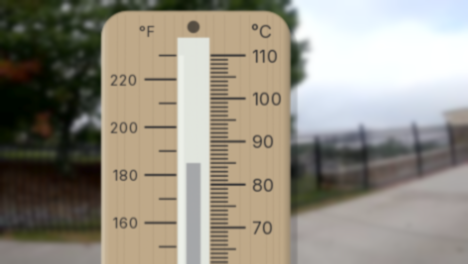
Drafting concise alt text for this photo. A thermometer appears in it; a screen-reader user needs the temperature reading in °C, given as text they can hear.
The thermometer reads 85 °C
